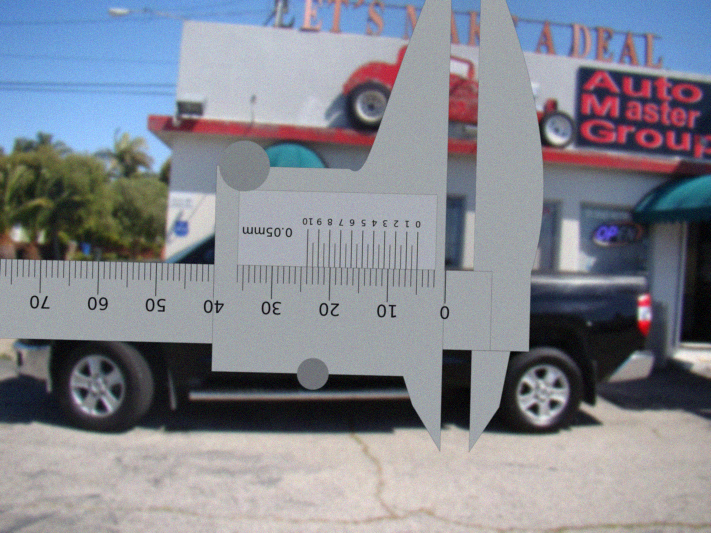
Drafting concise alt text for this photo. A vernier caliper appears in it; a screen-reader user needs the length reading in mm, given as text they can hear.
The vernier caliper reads 5.0 mm
